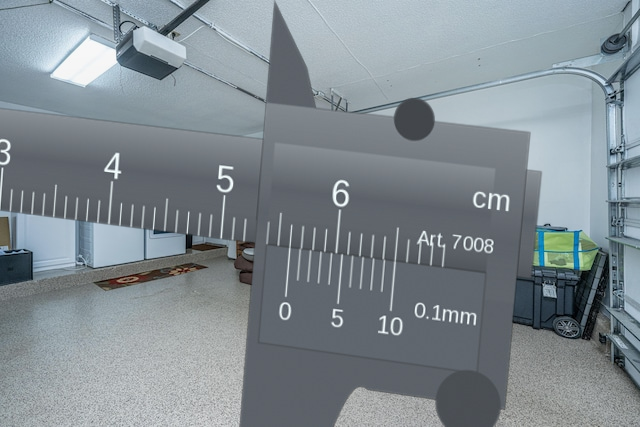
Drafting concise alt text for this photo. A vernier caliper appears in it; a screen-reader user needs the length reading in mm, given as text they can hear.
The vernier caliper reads 56.0 mm
